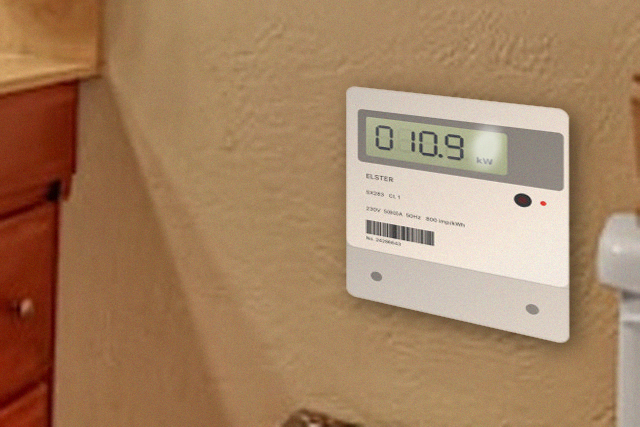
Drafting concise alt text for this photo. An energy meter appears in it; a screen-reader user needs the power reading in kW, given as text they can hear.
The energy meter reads 10.9 kW
